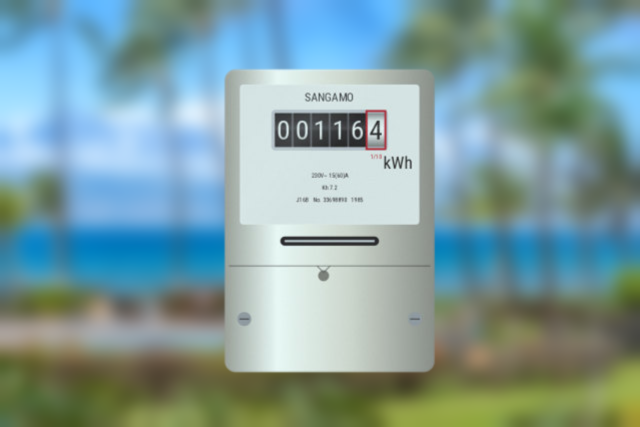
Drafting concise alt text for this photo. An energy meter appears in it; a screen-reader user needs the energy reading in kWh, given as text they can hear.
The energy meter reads 116.4 kWh
